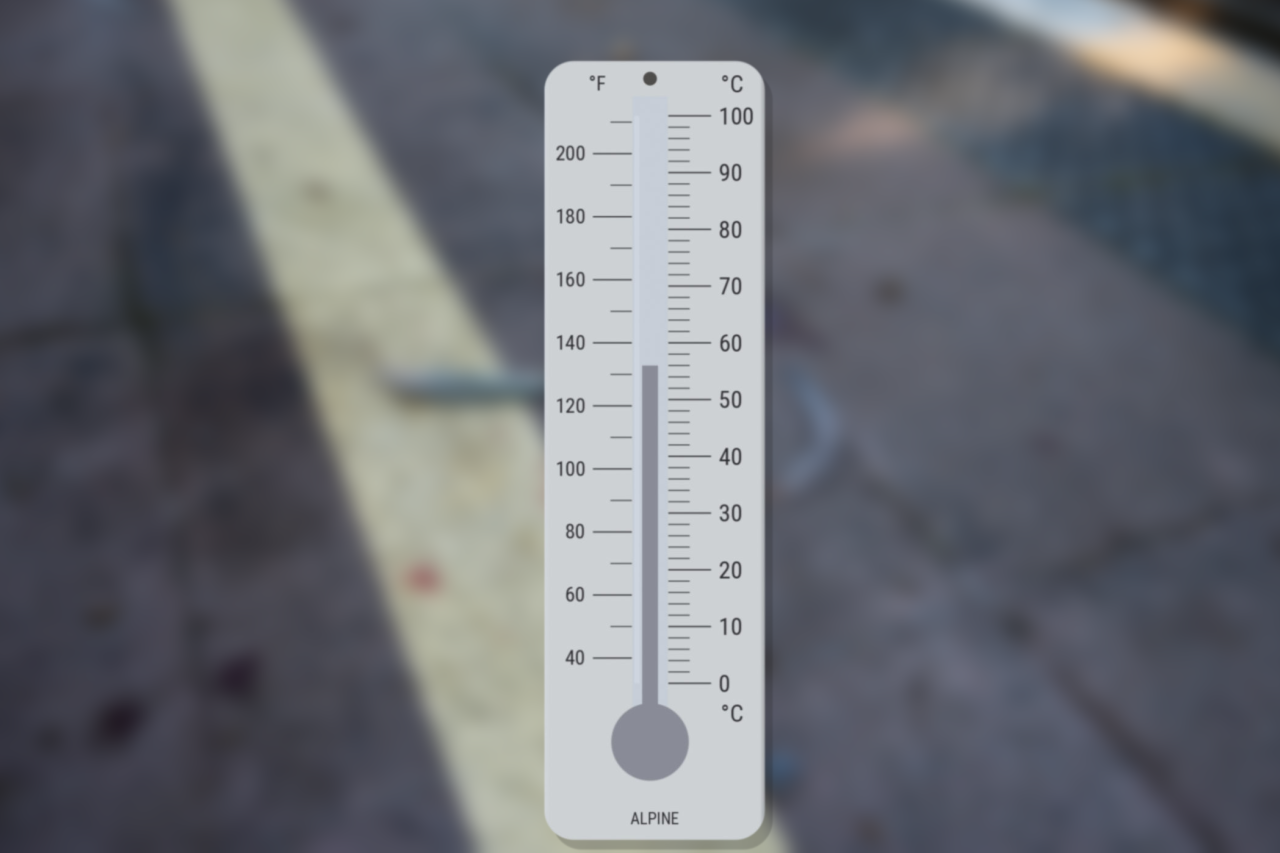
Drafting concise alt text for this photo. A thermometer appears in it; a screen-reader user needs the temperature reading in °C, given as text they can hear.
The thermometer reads 56 °C
